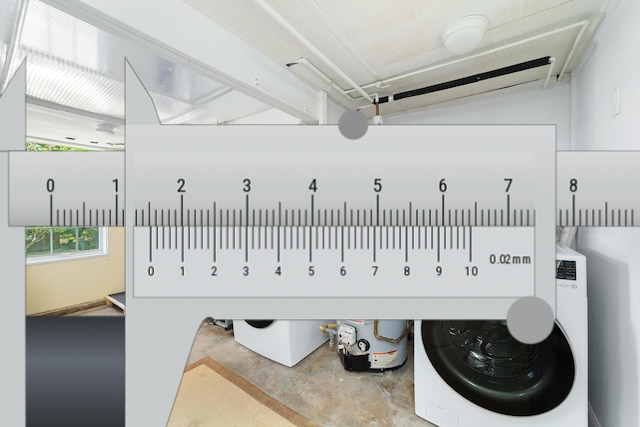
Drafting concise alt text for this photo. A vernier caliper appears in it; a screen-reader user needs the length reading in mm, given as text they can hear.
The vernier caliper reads 15.2 mm
